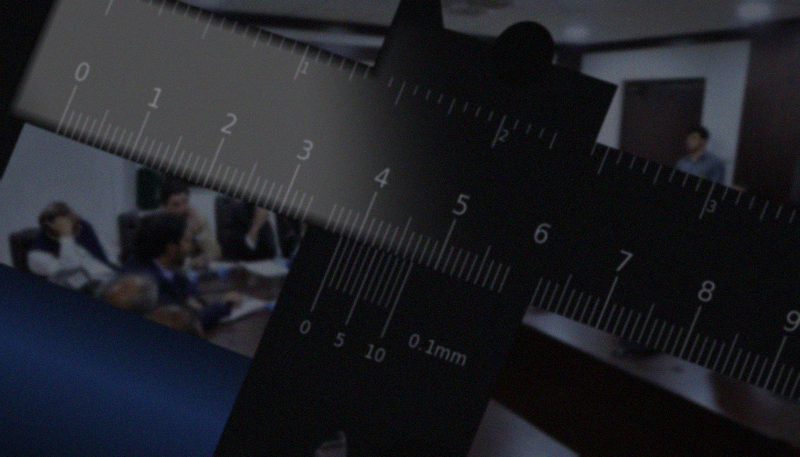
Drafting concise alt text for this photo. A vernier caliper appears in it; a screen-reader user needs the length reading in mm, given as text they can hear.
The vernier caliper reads 38.2 mm
